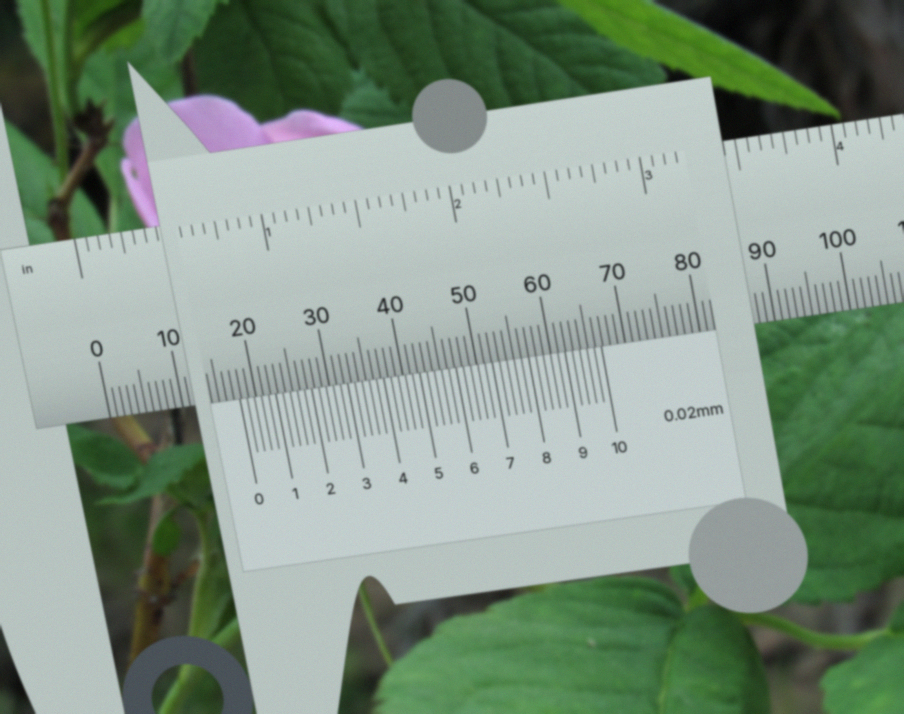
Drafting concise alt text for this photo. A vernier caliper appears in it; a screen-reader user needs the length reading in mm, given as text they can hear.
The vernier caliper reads 17.8 mm
